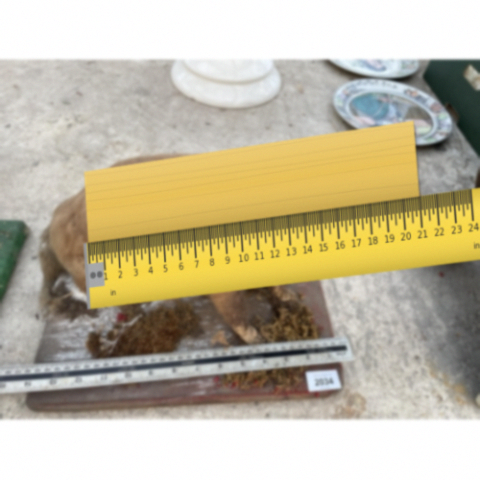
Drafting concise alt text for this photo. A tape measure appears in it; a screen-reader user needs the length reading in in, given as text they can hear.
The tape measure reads 21 in
